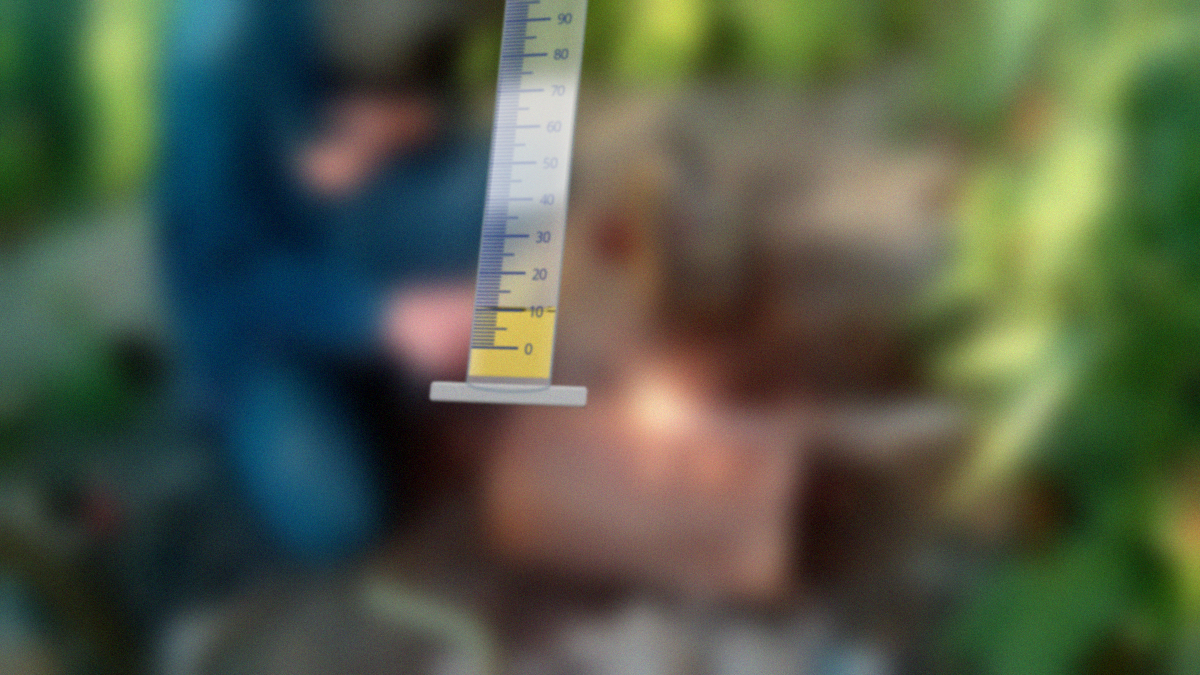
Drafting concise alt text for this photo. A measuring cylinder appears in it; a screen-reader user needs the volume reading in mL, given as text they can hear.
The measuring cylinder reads 10 mL
